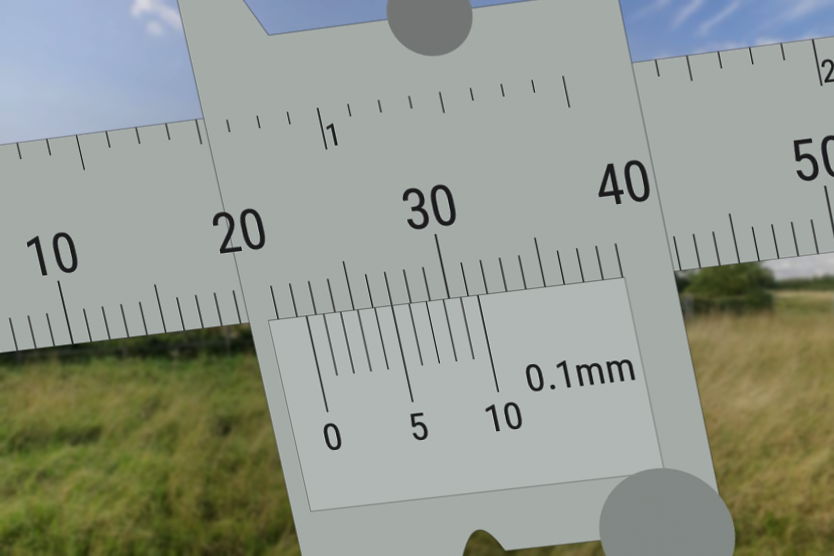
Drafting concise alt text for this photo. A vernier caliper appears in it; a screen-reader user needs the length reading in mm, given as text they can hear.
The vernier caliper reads 22.5 mm
